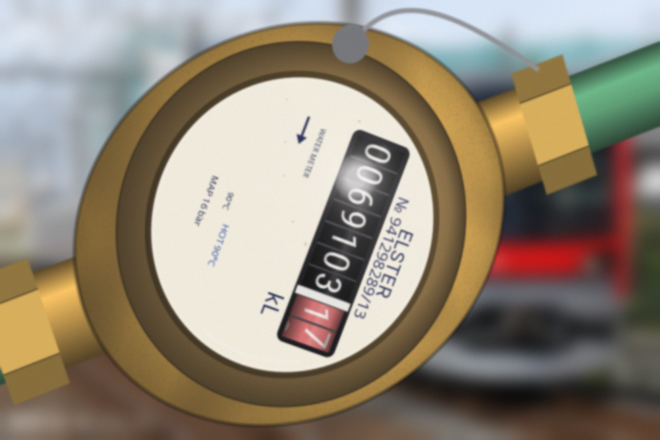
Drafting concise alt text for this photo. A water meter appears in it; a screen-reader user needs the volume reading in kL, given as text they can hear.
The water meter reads 69103.17 kL
